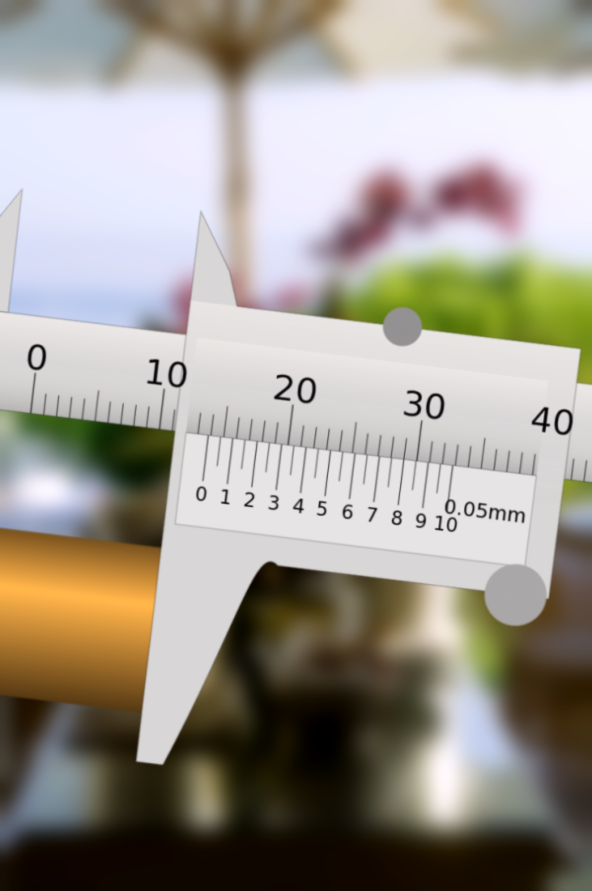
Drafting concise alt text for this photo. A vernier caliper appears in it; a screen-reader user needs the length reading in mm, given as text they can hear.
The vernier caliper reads 13.8 mm
